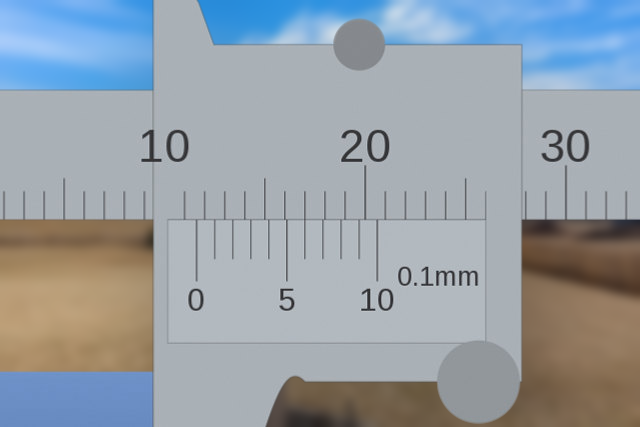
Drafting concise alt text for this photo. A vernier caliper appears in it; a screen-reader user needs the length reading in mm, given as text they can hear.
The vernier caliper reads 11.6 mm
